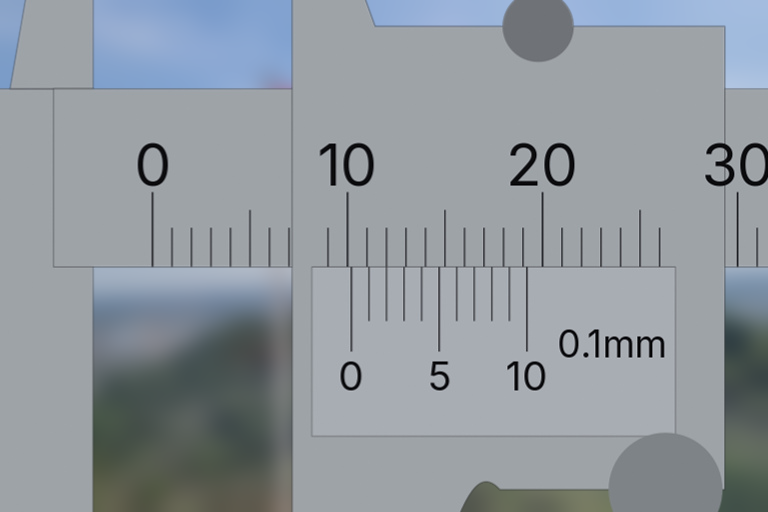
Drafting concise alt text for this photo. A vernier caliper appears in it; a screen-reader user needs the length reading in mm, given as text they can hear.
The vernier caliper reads 10.2 mm
